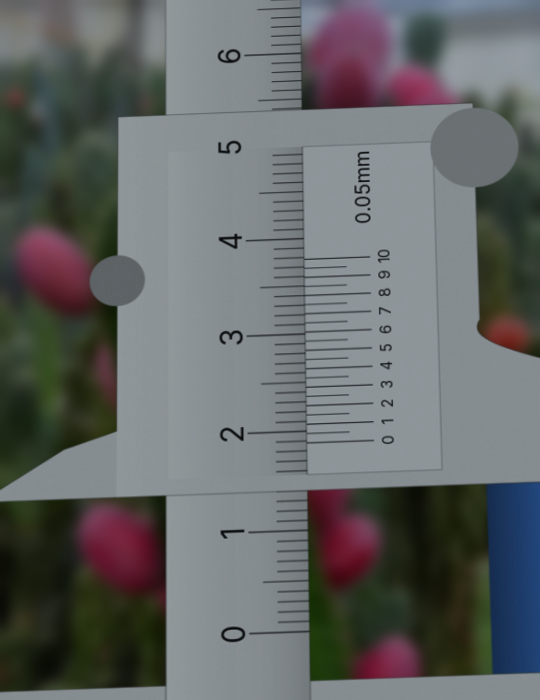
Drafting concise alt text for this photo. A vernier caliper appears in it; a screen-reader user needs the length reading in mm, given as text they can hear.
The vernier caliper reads 18.8 mm
